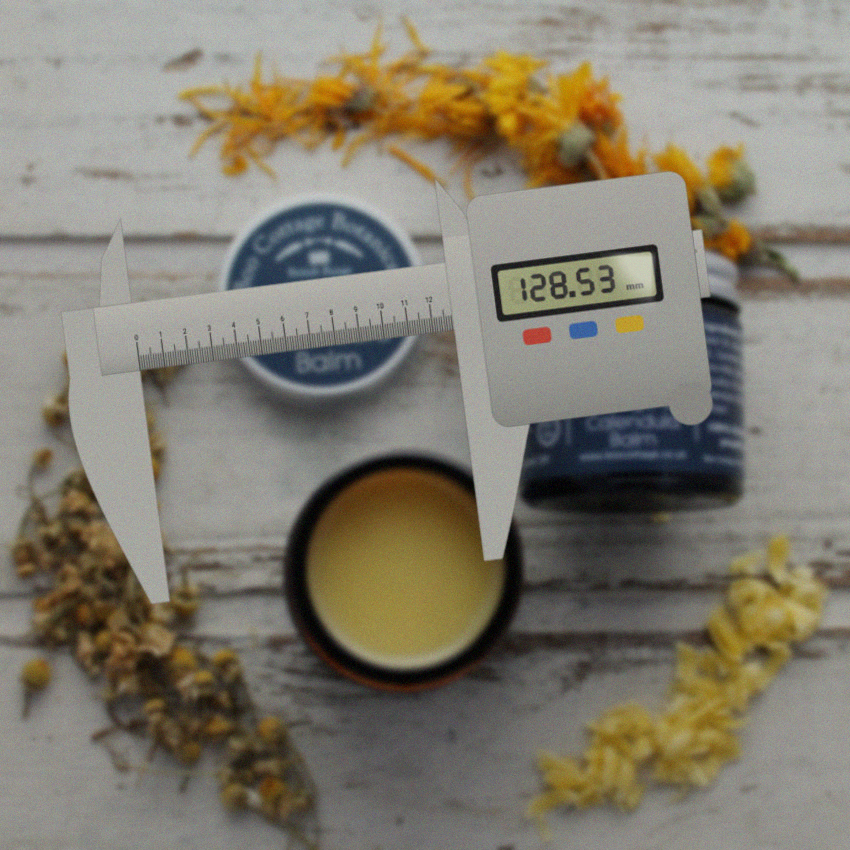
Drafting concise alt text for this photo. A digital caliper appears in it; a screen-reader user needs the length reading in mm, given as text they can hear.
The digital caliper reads 128.53 mm
